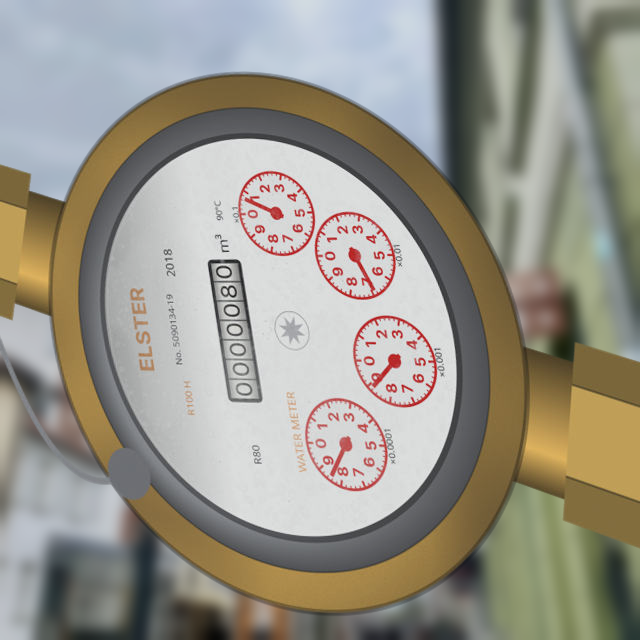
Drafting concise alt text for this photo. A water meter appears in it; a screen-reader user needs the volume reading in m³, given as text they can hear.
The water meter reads 80.0688 m³
